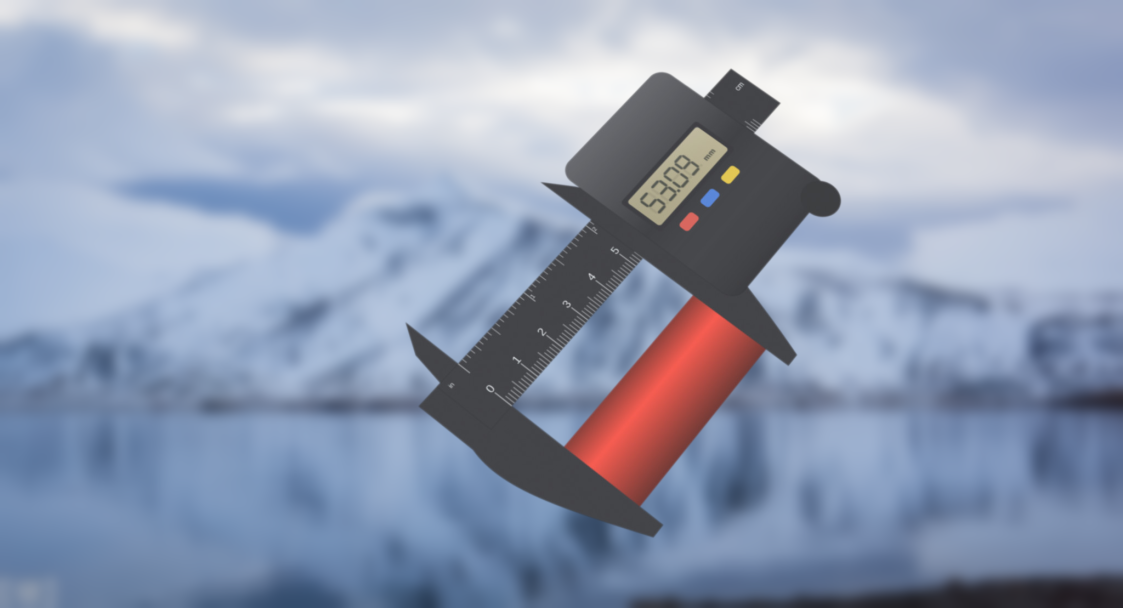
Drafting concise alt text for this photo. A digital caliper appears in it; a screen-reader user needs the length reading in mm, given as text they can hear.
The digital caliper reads 53.09 mm
